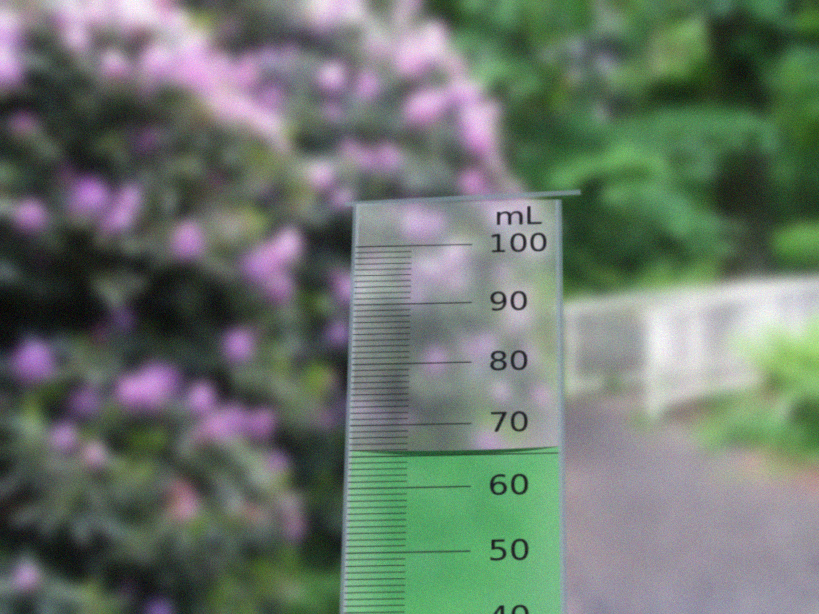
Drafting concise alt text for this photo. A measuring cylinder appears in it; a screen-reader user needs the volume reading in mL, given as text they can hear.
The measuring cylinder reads 65 mL
